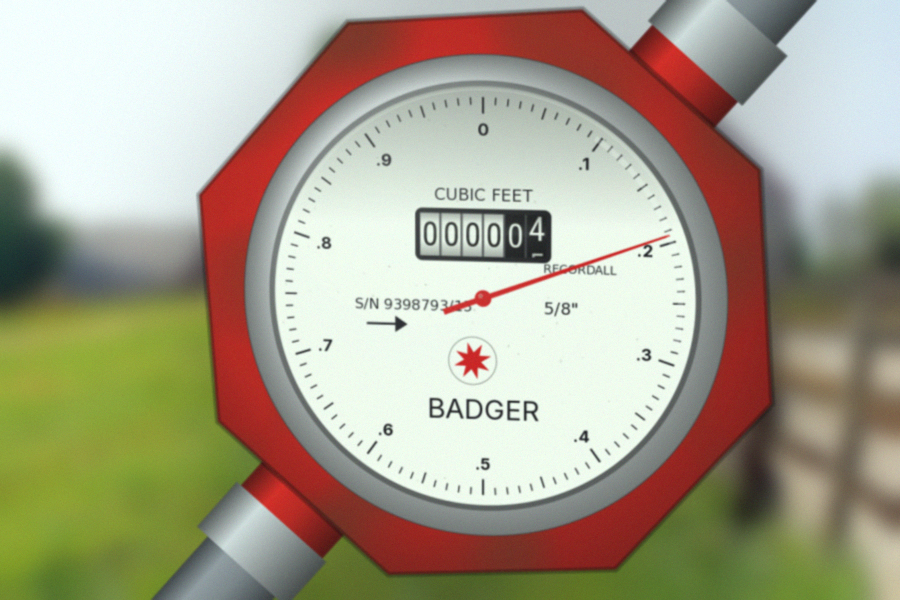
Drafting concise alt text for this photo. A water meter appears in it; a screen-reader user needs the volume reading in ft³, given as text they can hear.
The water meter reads 4.19 ft³
